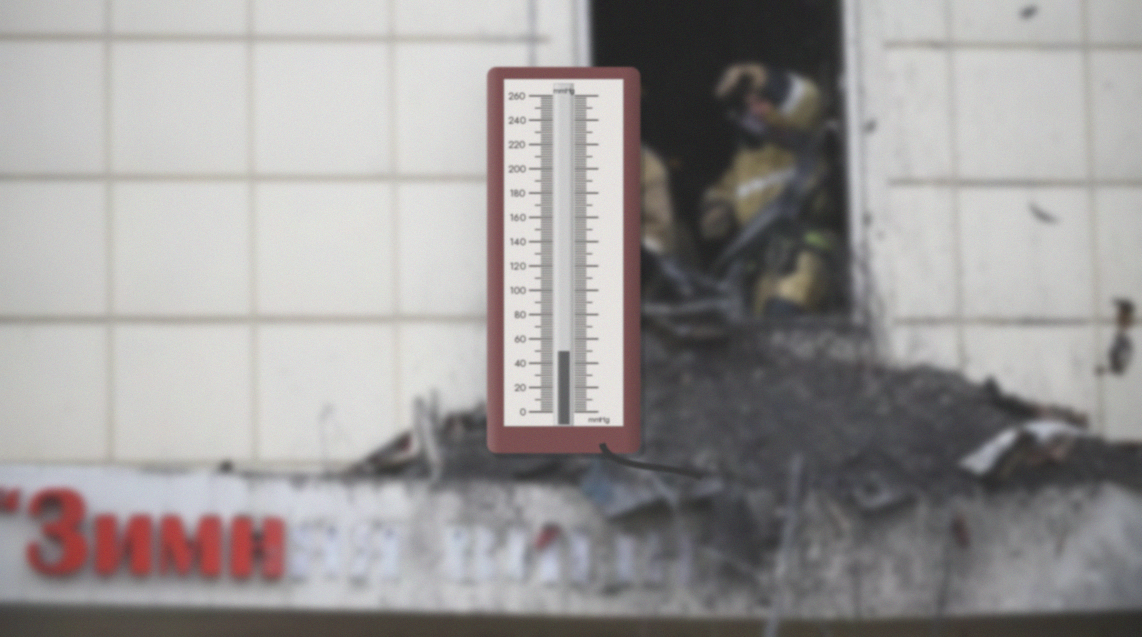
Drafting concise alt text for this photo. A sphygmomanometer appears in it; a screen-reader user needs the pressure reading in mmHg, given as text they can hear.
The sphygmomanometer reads 50 mmHg
